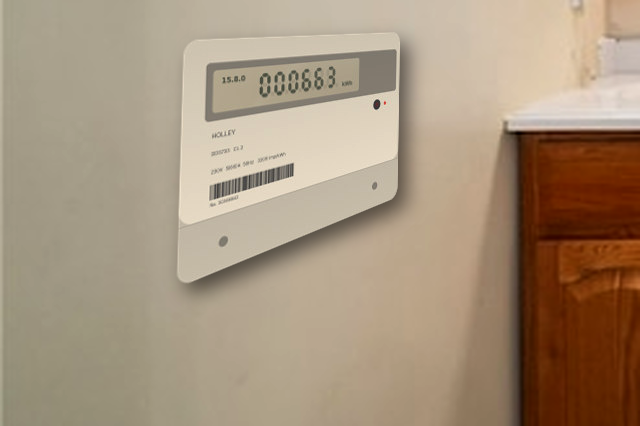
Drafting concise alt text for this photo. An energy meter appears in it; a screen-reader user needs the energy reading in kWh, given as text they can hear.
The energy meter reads 663 kWh
